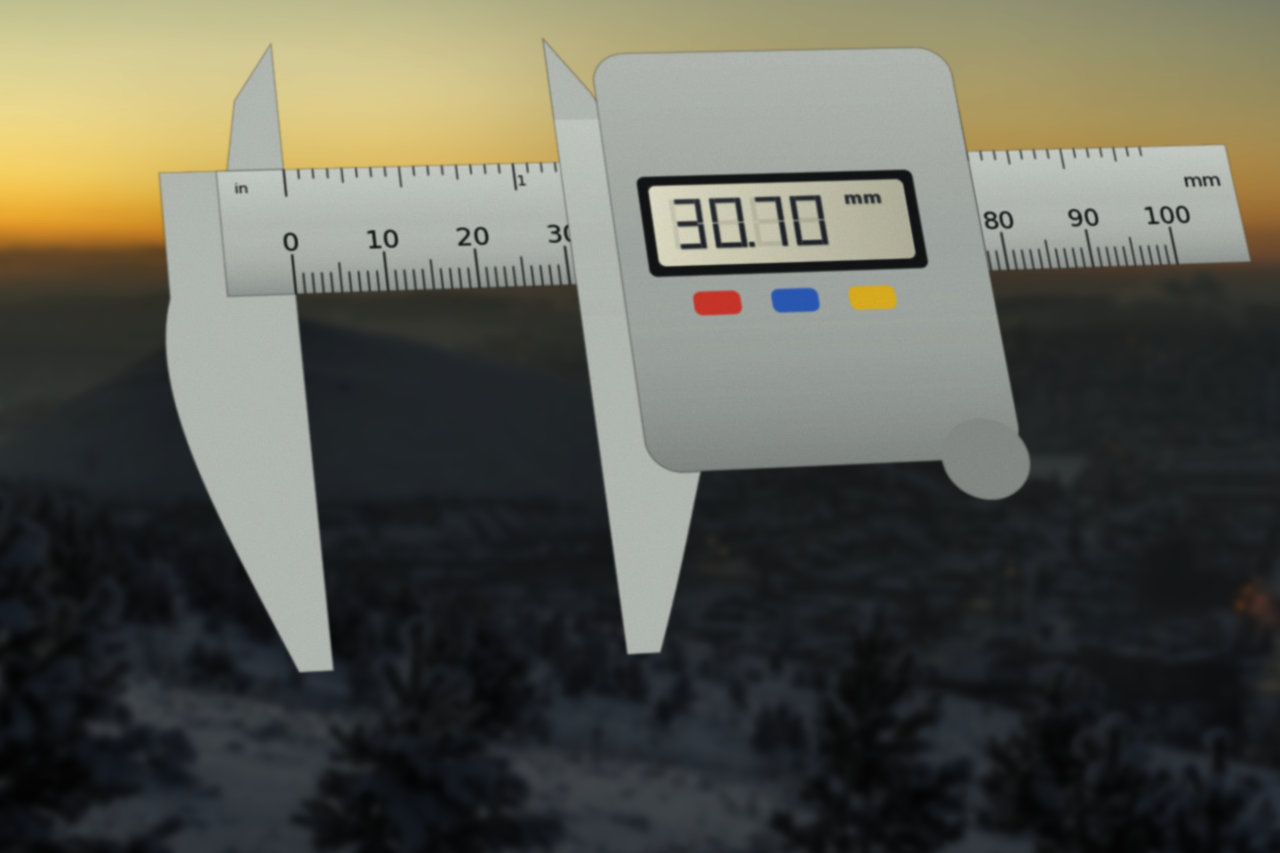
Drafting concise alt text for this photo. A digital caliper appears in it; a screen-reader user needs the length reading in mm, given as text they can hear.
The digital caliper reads 30.70 mm
